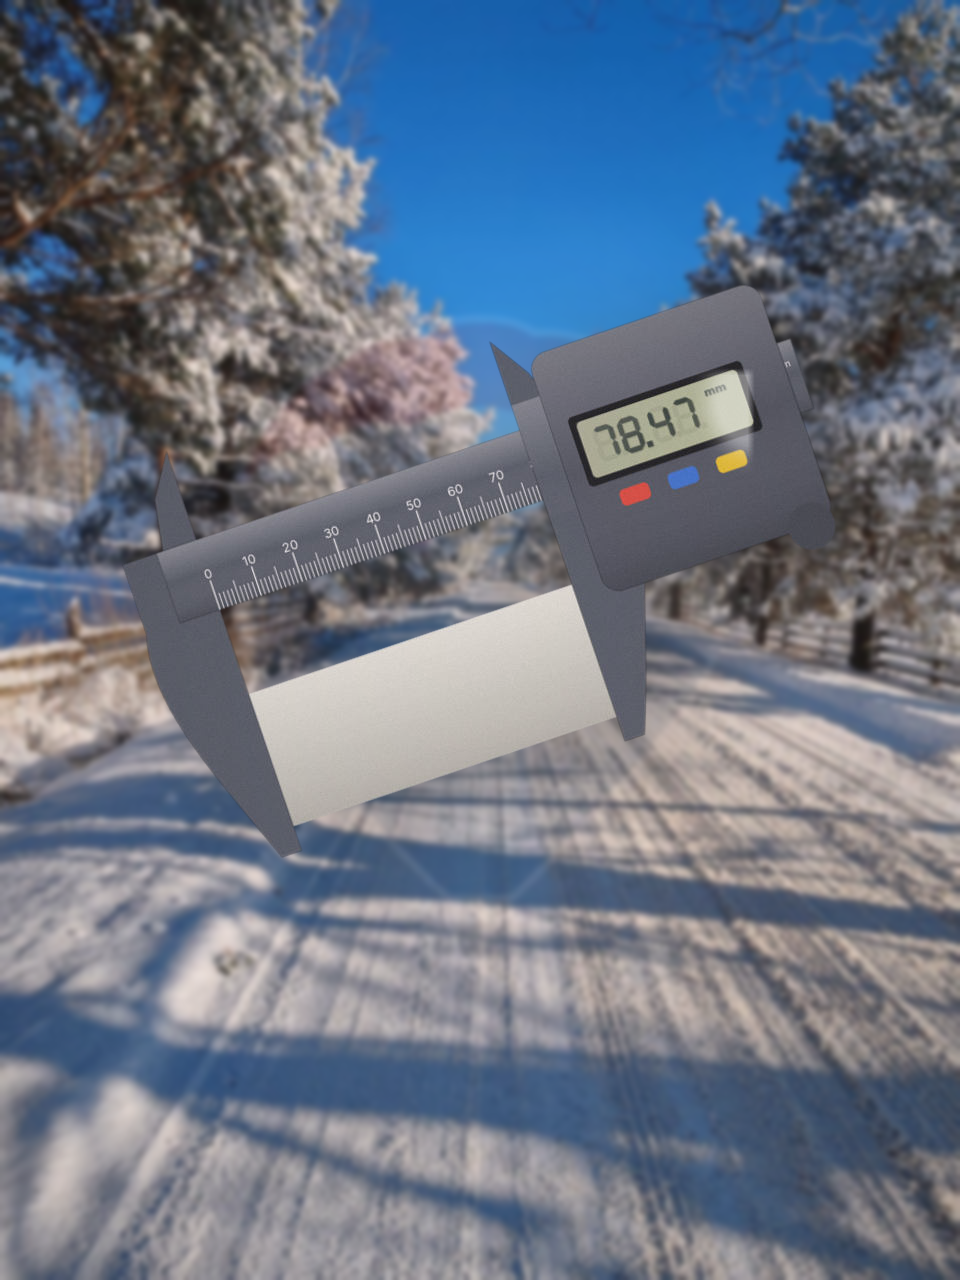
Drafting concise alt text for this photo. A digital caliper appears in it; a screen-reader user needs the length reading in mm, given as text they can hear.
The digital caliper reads 78.47 mm
